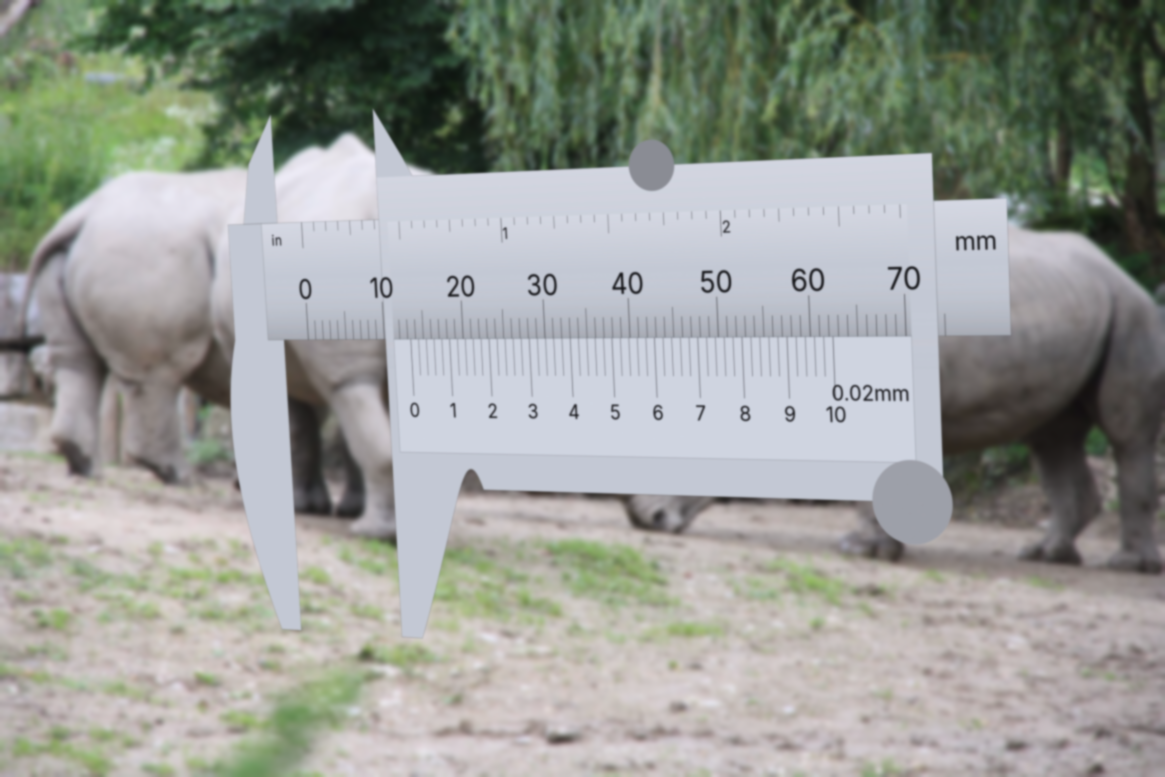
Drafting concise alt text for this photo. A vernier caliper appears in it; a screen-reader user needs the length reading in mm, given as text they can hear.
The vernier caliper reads 13.4 mm
